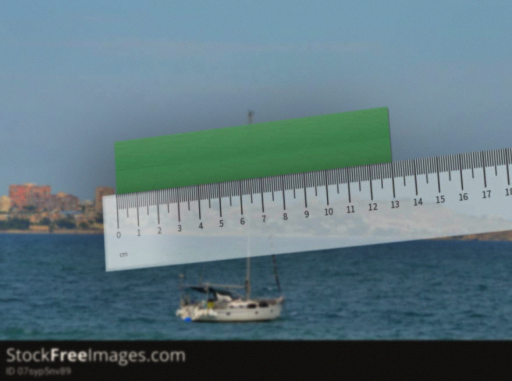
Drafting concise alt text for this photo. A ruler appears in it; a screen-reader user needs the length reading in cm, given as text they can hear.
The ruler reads 13 cm
